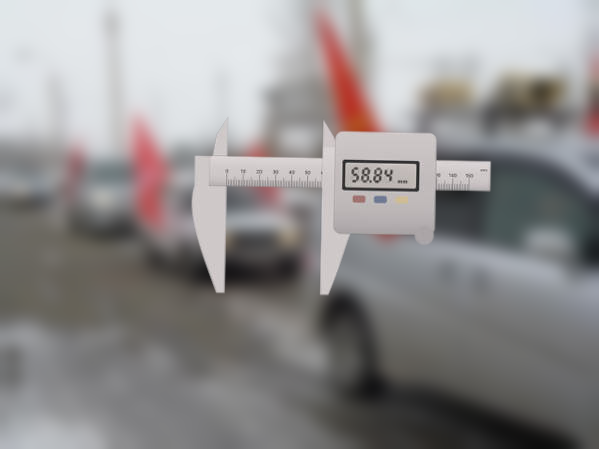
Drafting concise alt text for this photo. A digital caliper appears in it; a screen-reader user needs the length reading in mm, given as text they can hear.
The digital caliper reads 58.84 mm
